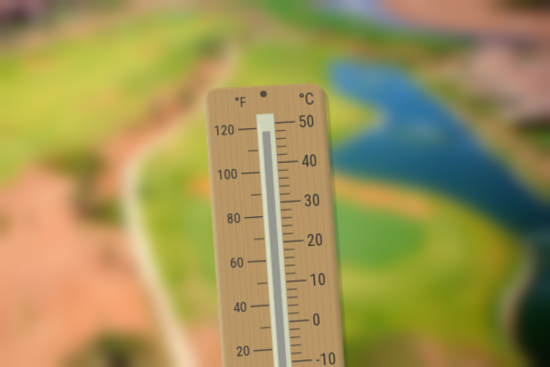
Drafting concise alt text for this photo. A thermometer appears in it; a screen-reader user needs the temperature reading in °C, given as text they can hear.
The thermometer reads 48 °C
